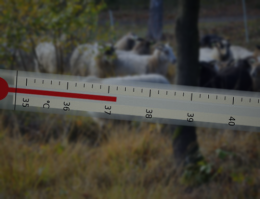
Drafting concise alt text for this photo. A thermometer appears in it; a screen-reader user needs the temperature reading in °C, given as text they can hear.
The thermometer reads 37.2 °C
